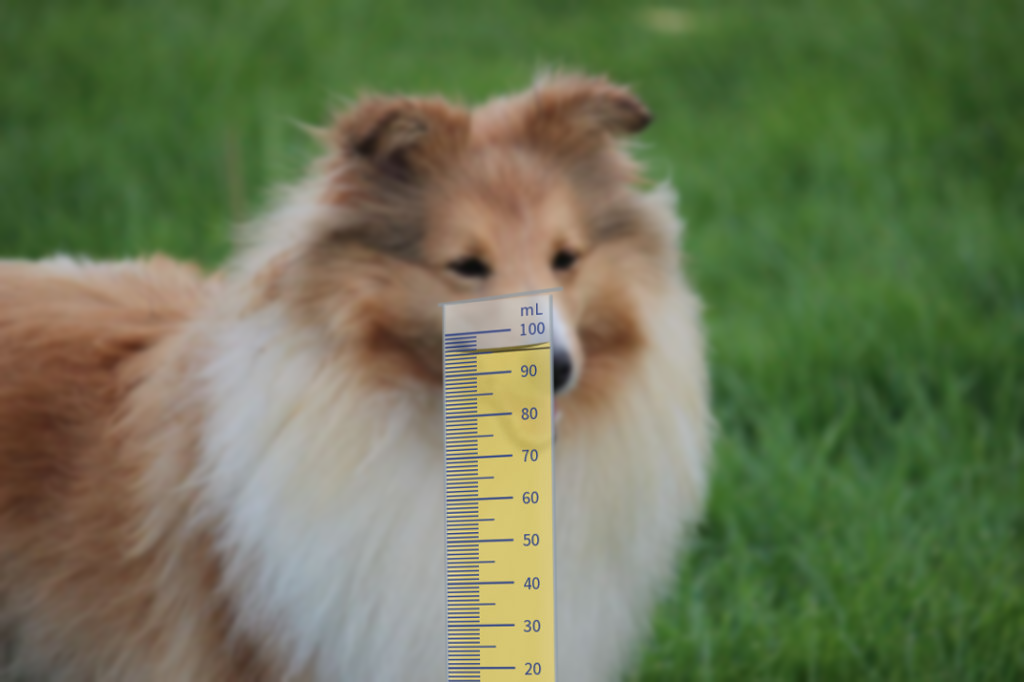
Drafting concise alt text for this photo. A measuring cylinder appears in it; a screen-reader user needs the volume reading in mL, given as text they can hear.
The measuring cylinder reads 95 mL
